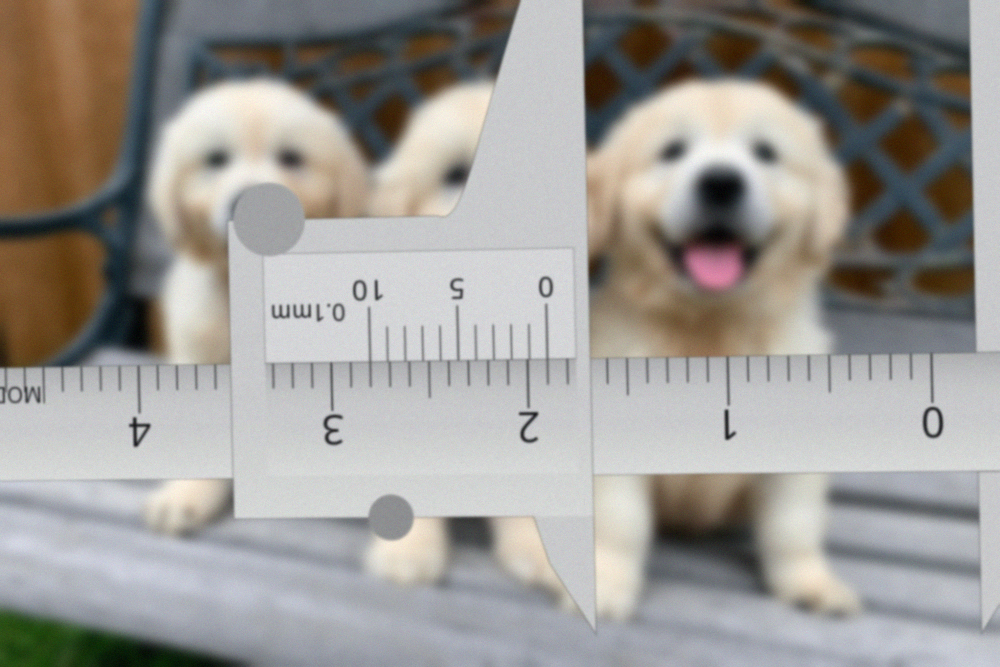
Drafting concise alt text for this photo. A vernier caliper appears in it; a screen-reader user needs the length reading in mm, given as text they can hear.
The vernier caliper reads 19.0 mm
